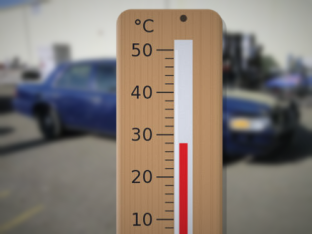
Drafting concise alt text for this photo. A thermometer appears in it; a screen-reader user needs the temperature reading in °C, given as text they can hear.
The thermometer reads 28 °C
